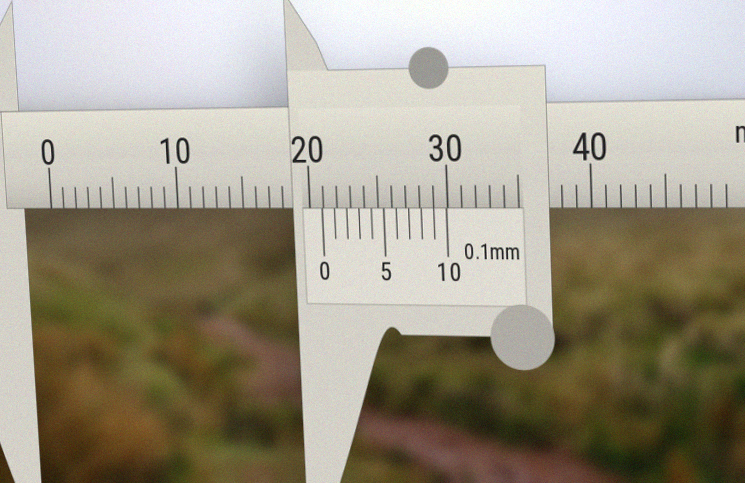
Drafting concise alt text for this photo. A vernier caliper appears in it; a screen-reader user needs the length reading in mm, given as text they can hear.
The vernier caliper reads 20.9 mm
